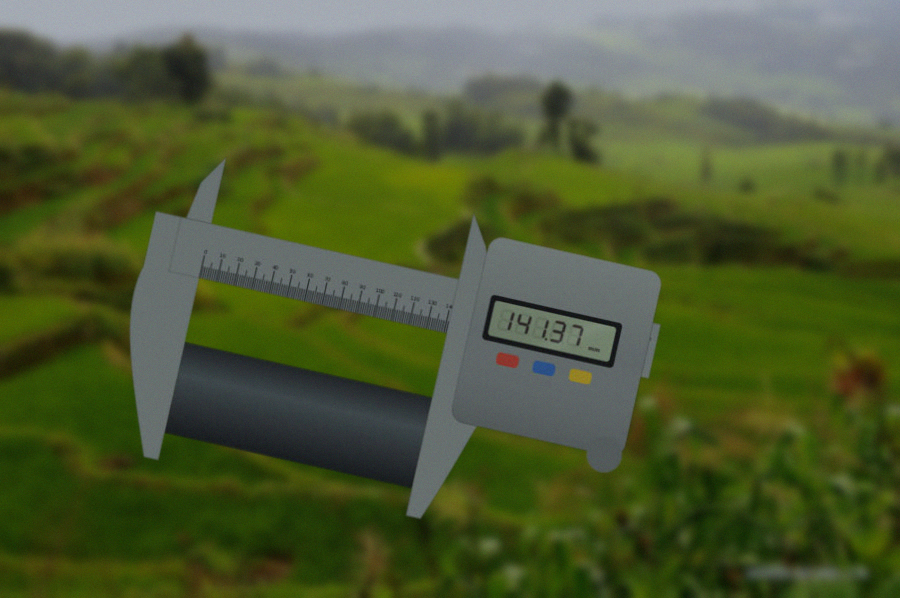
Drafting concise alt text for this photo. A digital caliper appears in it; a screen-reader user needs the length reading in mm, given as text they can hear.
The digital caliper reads 141.37 mm
